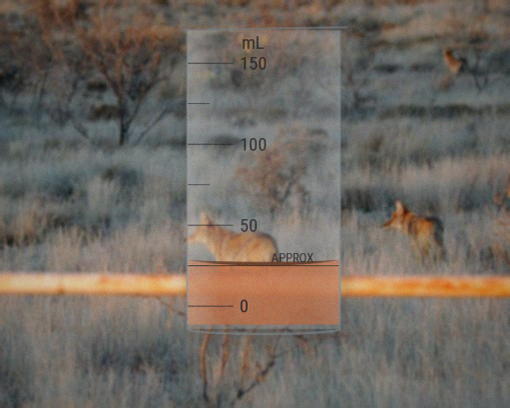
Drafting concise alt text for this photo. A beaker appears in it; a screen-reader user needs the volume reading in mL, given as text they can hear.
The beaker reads 25 mL
